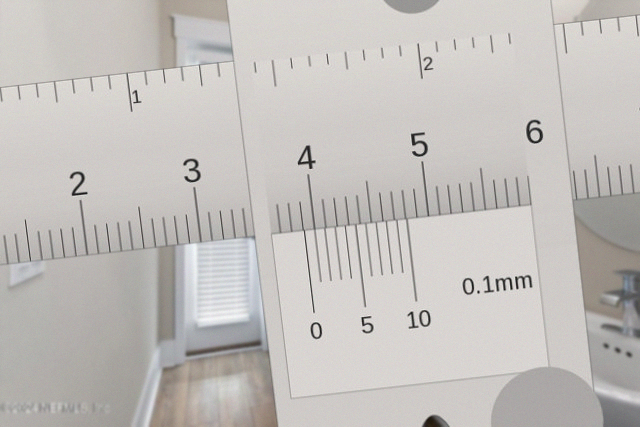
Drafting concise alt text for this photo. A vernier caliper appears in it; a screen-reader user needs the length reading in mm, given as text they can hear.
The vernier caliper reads 39.1 mm
